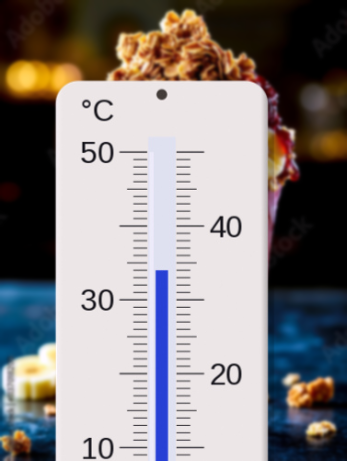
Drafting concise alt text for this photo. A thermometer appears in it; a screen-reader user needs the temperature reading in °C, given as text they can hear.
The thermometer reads 34 °C
